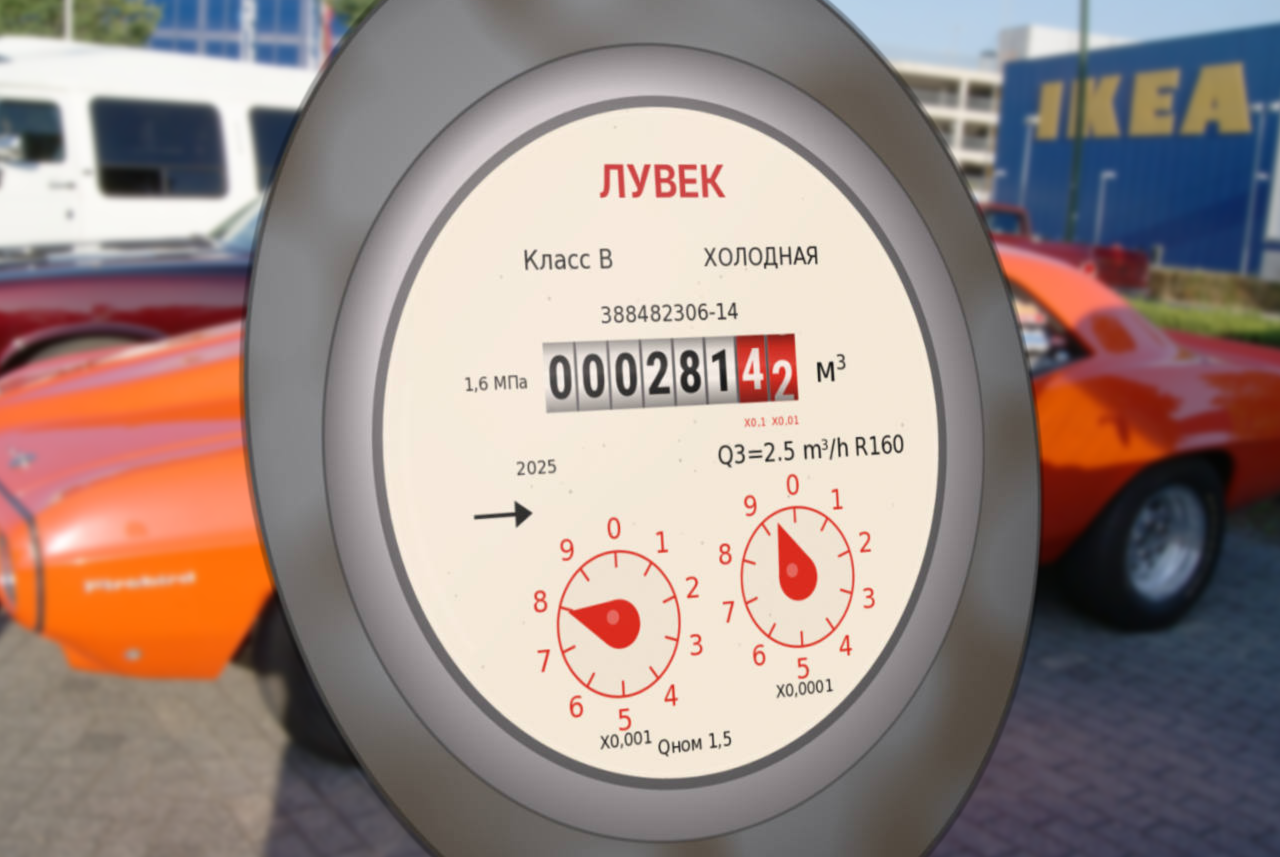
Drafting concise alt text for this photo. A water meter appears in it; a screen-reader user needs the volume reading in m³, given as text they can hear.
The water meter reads 281.4179 m³
